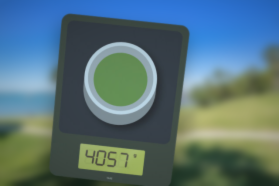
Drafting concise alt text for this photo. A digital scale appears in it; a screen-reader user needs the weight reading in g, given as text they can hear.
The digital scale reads 4057 g
